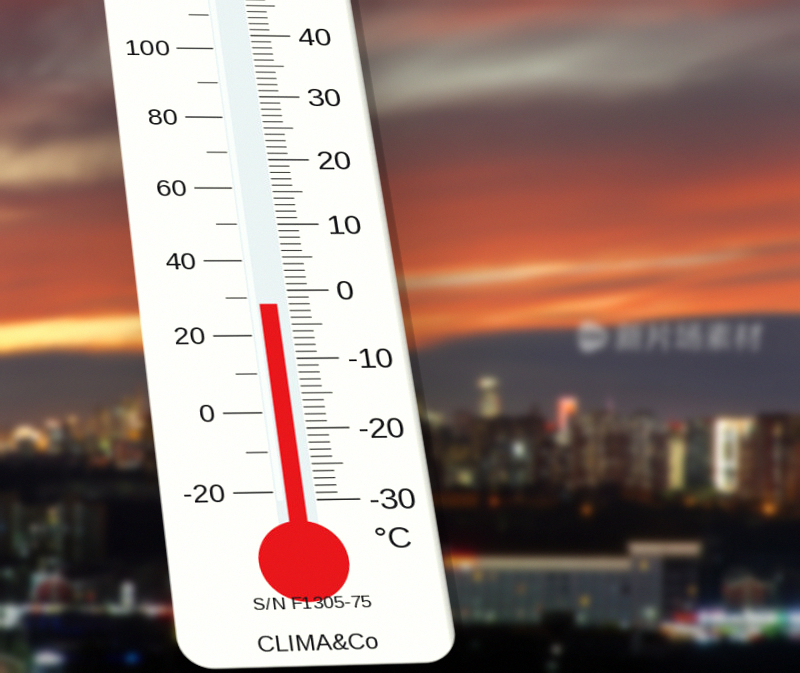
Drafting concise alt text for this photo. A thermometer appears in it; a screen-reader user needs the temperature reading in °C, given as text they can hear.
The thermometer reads -2 °C
